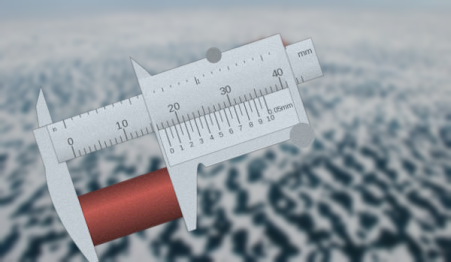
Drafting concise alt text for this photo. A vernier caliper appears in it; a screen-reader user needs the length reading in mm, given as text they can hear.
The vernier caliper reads 17.2 mm
